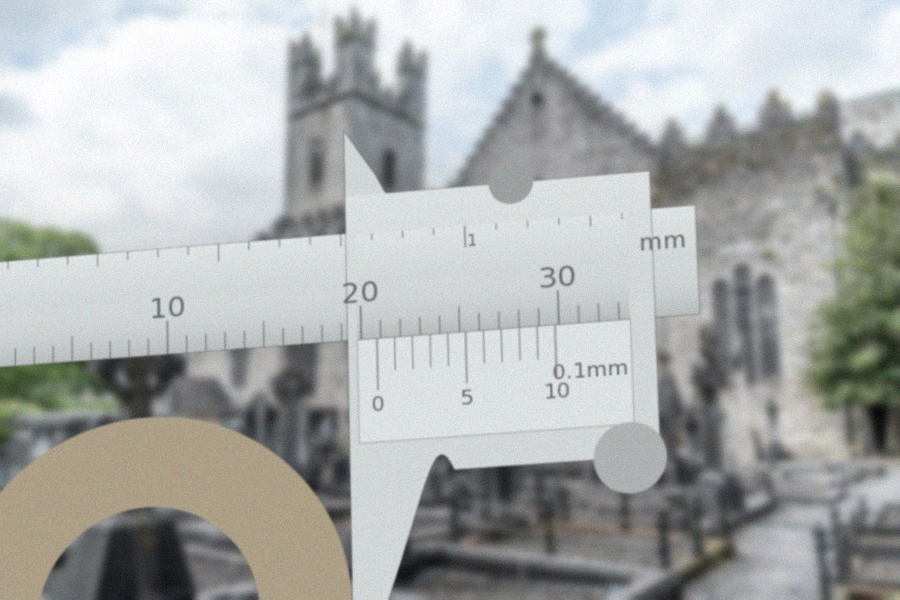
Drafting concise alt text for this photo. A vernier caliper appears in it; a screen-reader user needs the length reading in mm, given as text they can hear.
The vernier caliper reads 20.8 mm
